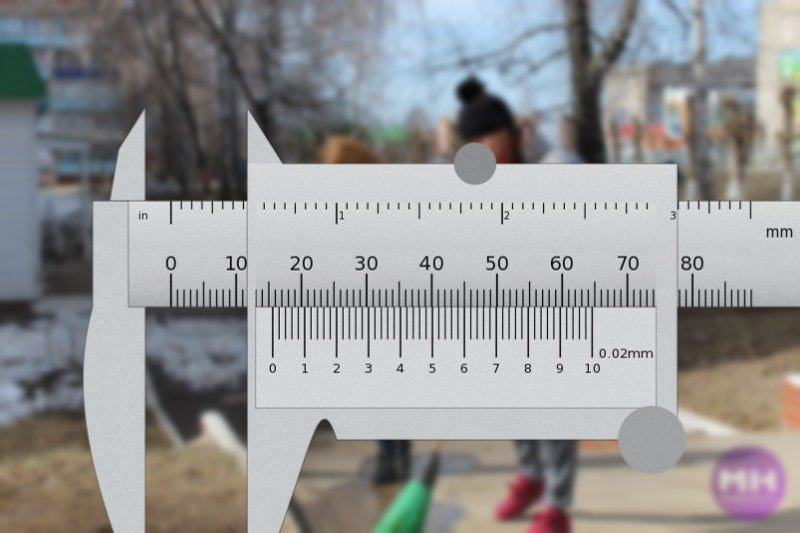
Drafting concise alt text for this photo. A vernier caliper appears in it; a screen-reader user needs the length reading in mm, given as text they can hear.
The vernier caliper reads 15.6 mm
